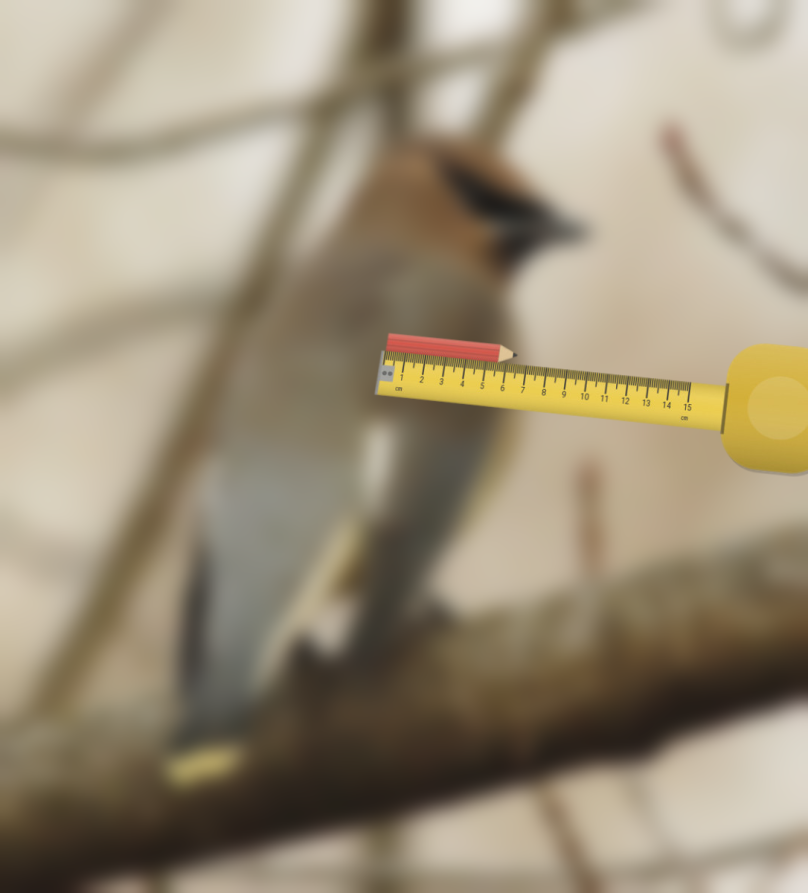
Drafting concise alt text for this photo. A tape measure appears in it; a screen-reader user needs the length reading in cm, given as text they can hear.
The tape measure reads 6.5 cm
